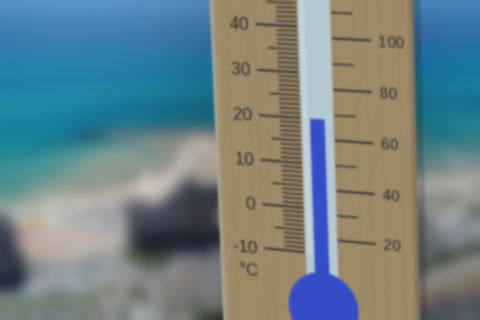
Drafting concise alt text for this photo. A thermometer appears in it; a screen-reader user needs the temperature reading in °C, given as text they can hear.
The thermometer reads 20 °C
